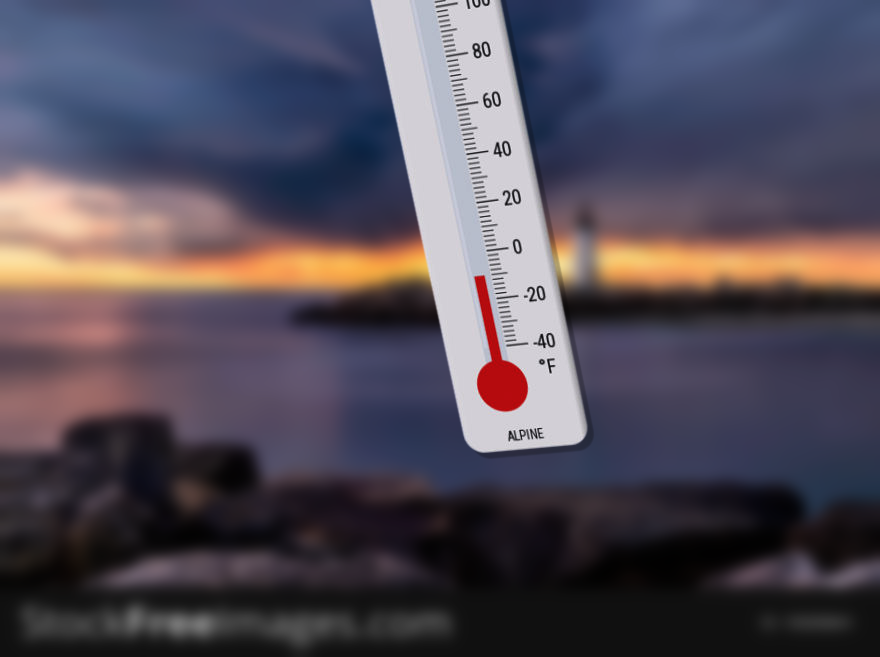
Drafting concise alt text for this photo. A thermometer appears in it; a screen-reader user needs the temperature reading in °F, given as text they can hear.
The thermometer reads -10 °F
